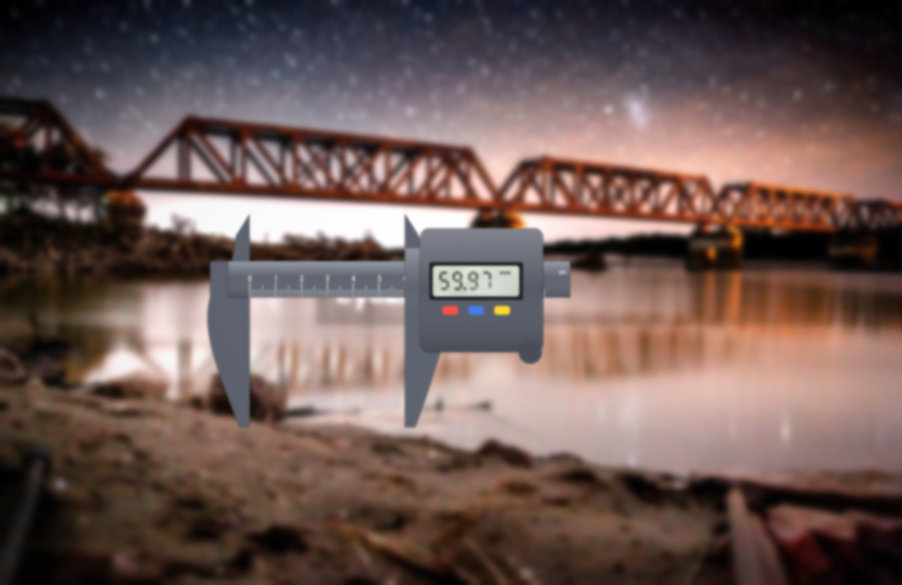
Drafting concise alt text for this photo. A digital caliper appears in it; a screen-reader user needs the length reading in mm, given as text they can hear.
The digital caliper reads 59.97 mm
